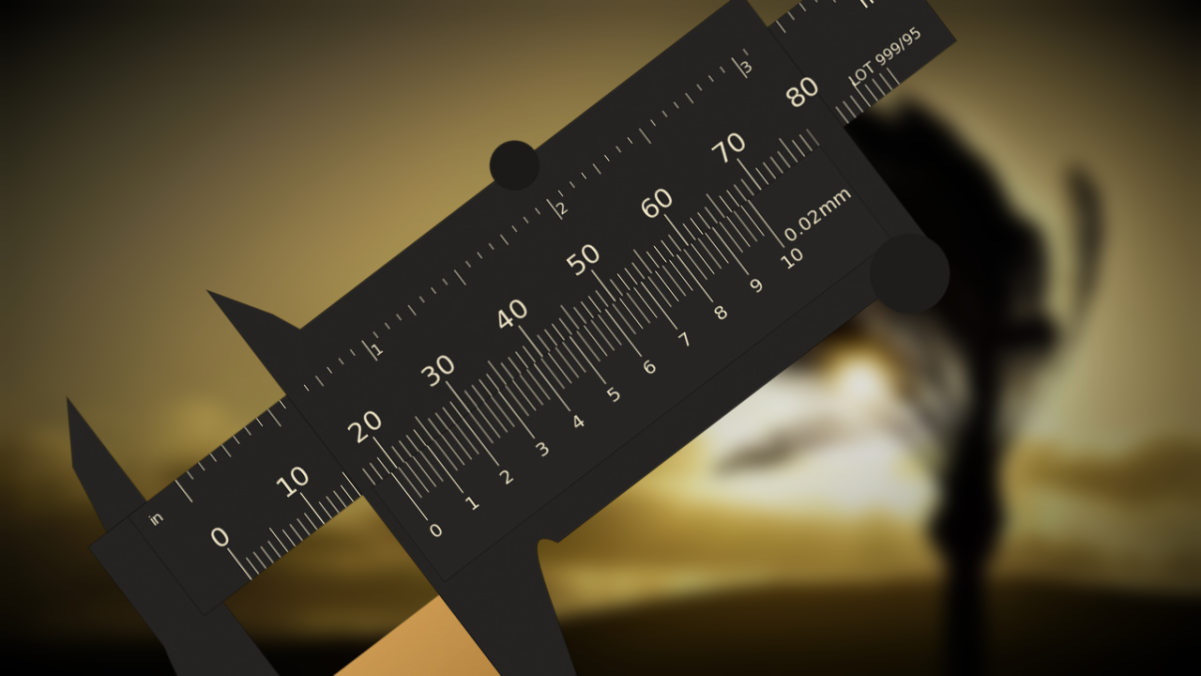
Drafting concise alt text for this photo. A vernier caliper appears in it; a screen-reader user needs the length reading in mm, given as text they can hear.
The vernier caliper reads 19.2 mm
